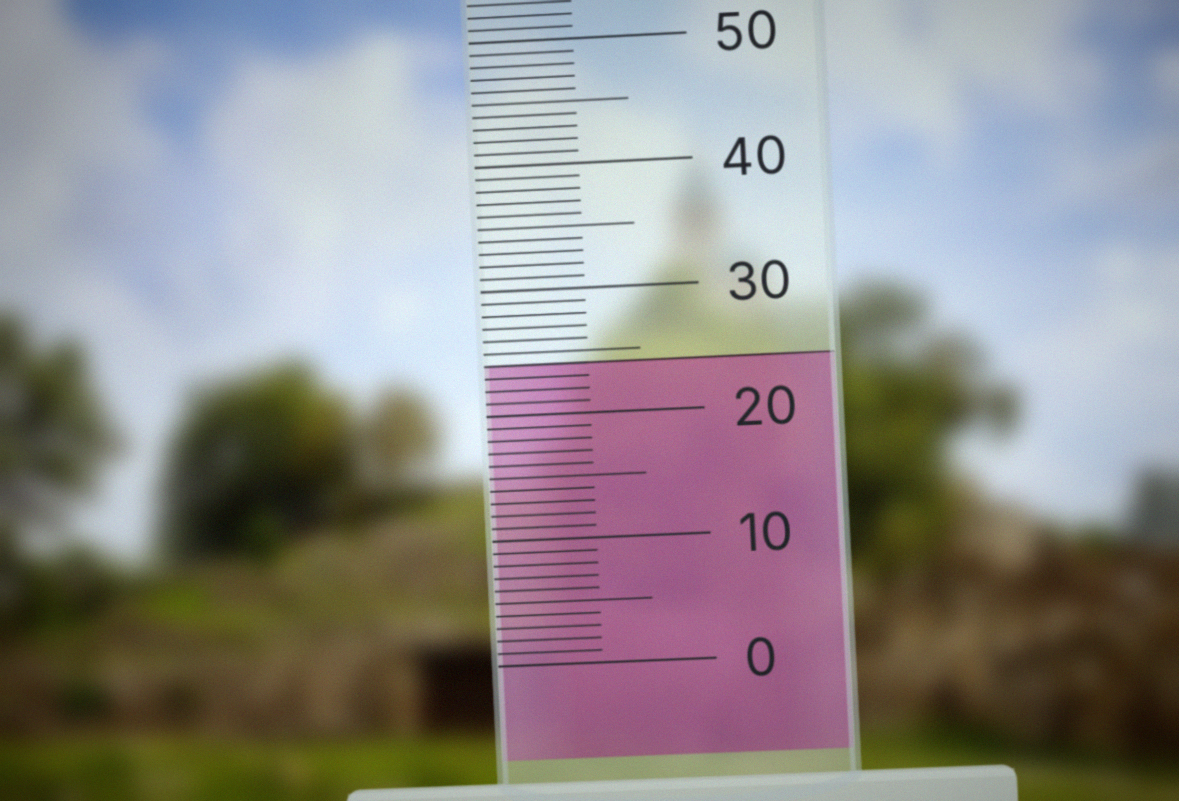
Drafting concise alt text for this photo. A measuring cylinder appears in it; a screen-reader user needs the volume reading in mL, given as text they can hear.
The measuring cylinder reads 24 mL
